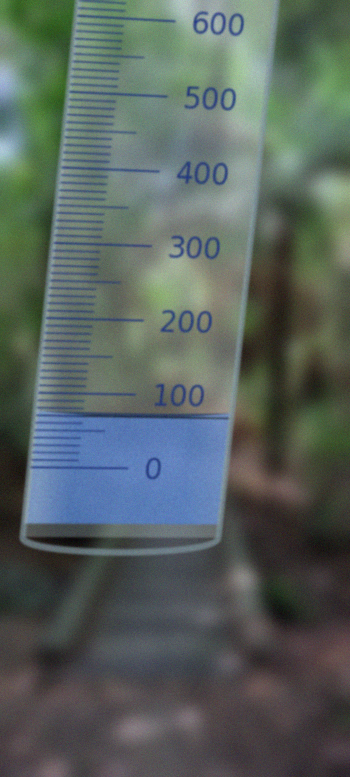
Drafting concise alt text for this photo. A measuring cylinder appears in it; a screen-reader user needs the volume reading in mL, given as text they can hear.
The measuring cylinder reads 70 mL
